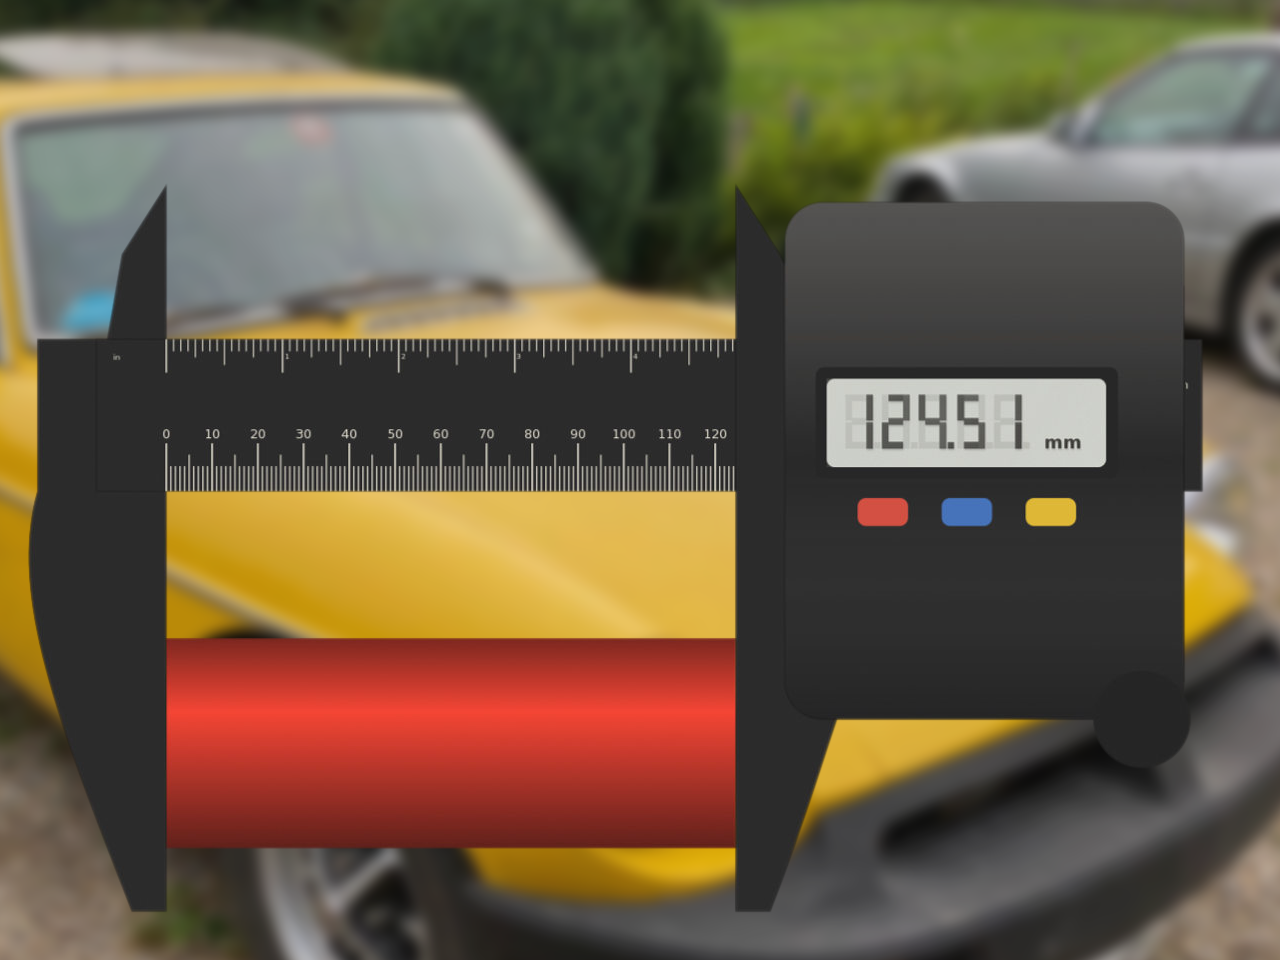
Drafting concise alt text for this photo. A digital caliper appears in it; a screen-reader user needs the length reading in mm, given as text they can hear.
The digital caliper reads 124.51 mm
